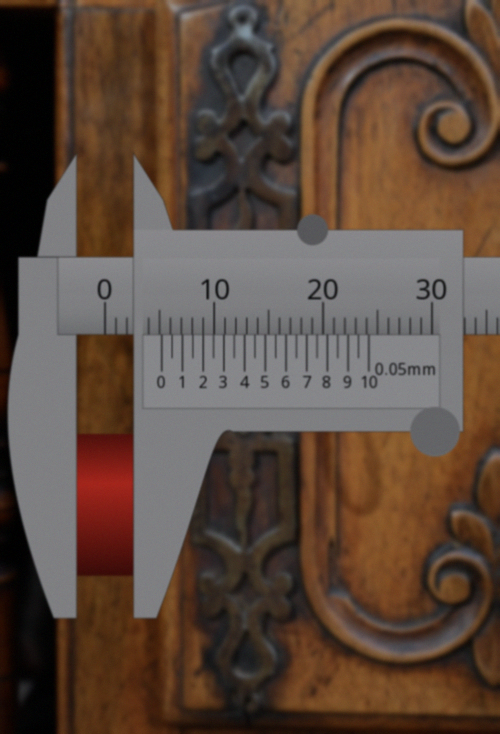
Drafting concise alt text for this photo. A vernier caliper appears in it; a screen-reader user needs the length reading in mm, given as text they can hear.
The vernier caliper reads 5.2 mm
